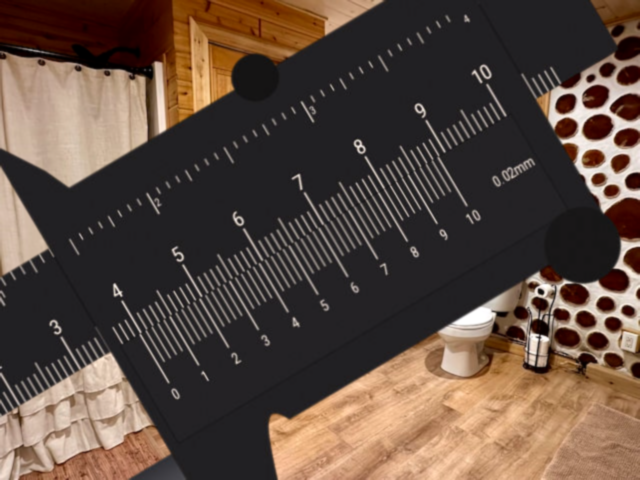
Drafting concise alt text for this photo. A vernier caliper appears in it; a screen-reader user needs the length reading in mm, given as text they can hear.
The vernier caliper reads 39.8 mm
